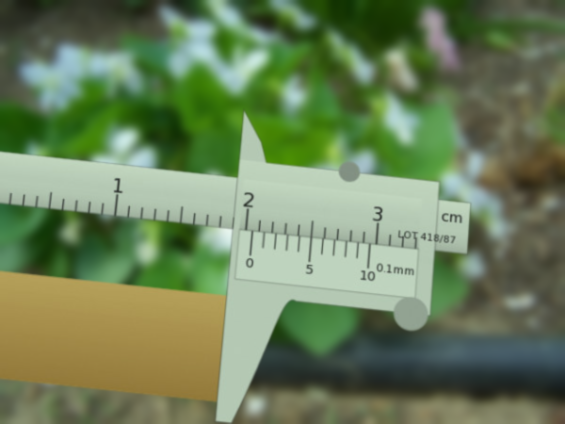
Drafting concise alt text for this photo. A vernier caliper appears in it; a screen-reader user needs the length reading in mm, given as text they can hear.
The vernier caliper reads 20.5 mm
